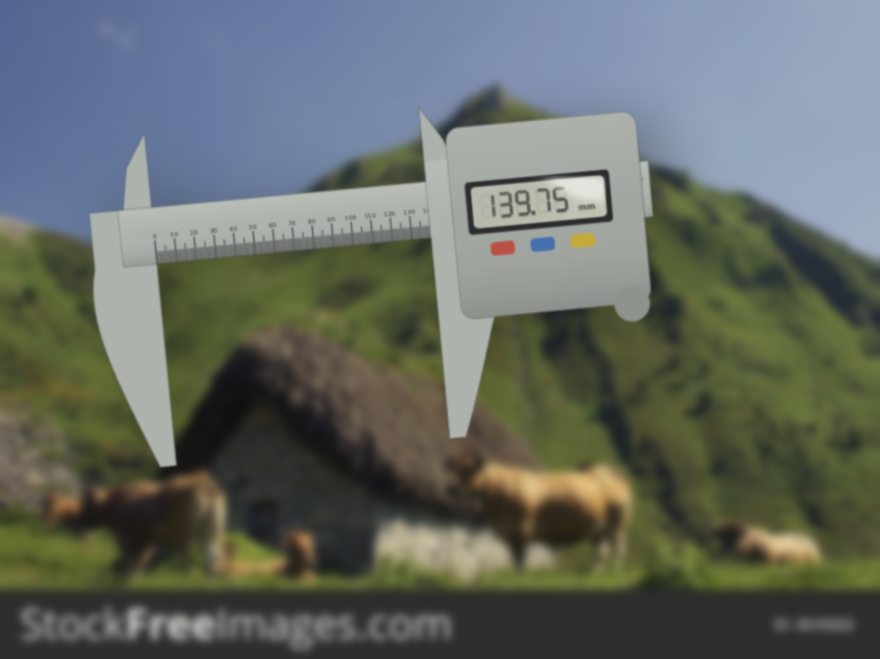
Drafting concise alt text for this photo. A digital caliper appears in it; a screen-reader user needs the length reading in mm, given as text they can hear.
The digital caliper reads 139.75 mm
